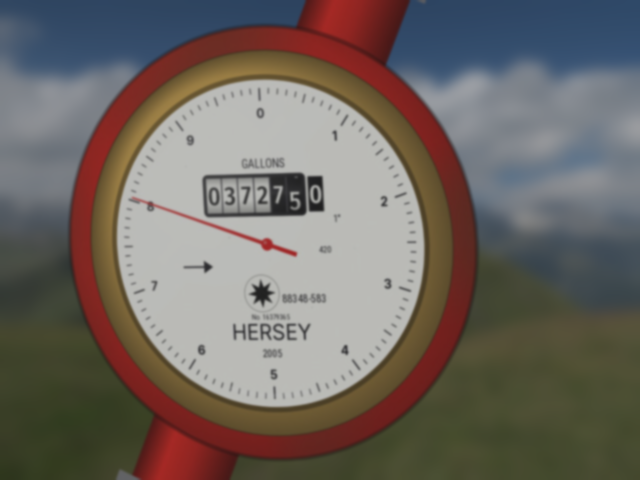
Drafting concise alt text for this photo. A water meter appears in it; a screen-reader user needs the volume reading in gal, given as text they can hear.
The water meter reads 372748.0 gal
